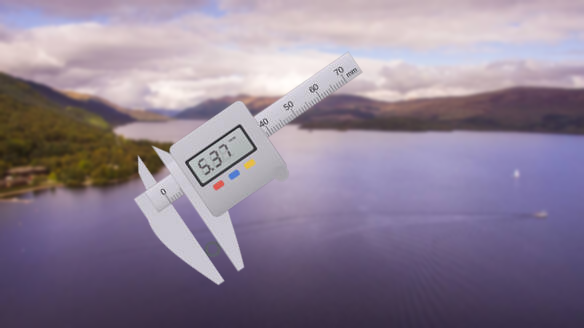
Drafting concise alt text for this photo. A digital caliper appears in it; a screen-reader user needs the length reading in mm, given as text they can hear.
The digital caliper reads 5.37 mm
